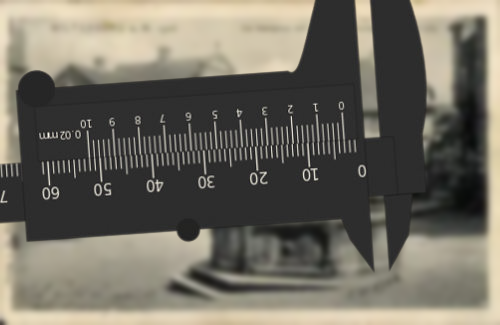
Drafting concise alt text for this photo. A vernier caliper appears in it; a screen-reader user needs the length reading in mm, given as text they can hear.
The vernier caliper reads 3.0 mm
